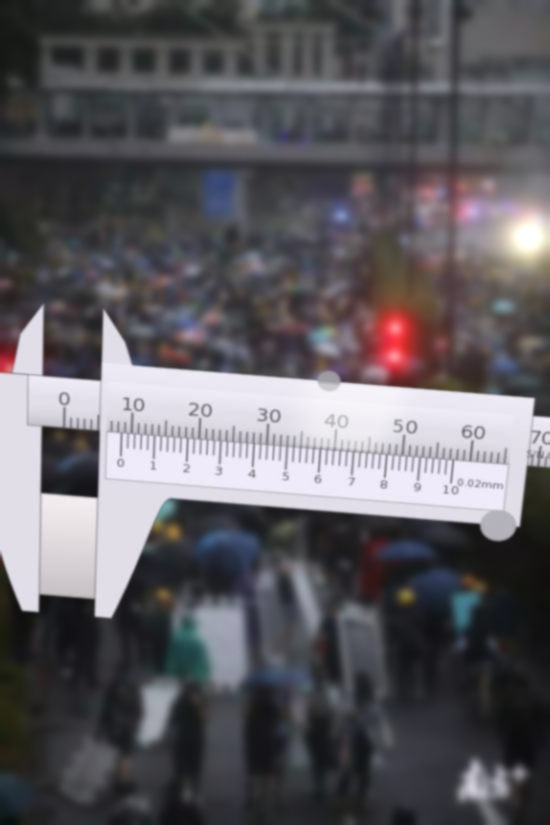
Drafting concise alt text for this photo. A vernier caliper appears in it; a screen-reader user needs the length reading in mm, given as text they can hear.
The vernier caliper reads 8.5 mm
